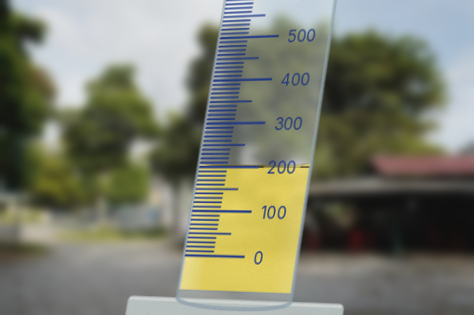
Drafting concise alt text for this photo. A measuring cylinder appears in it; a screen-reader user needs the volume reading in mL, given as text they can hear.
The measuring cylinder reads 200 mL
